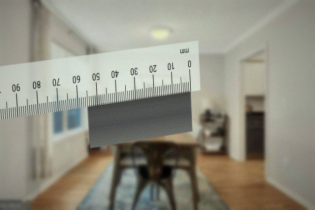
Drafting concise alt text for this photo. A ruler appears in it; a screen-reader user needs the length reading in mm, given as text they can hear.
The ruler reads 55 mm
